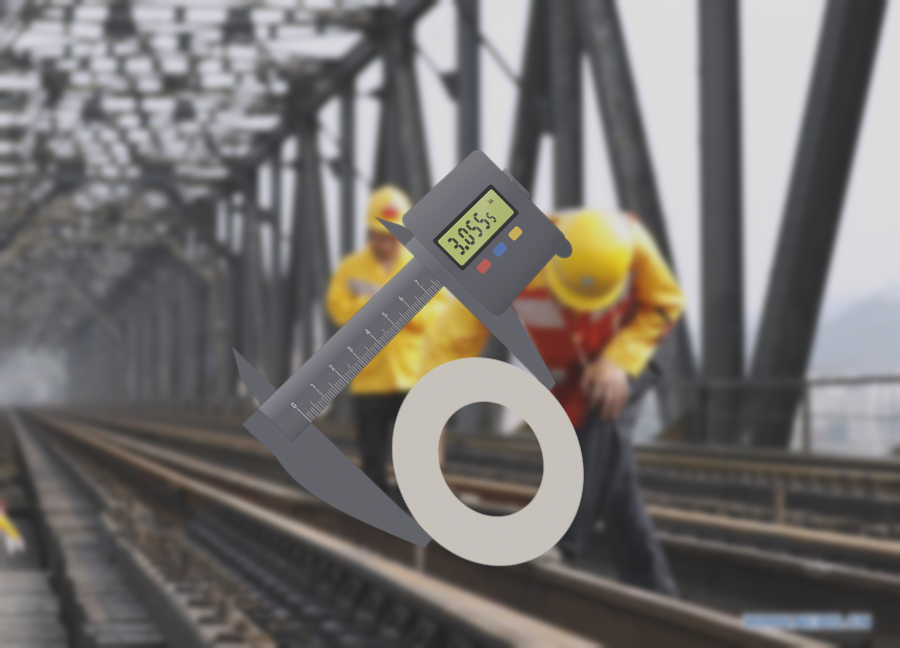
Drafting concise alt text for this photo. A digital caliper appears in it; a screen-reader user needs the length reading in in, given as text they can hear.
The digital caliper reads 3.0555 in
